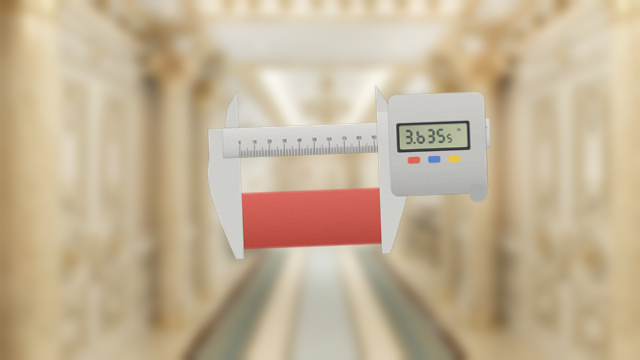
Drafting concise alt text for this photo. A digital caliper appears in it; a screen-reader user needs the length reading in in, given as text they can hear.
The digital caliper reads 3.6355 in
